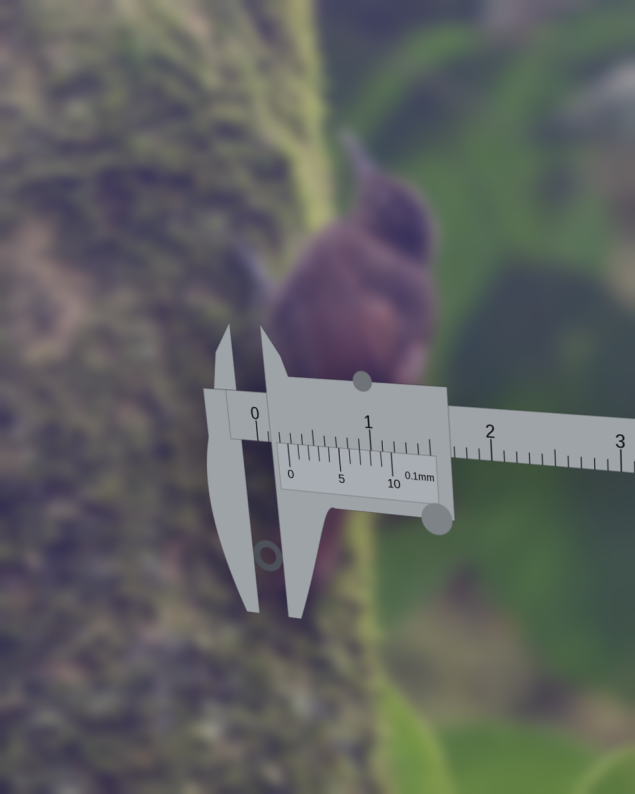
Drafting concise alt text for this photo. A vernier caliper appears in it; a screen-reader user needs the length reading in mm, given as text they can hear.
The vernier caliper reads 2.7 mm
